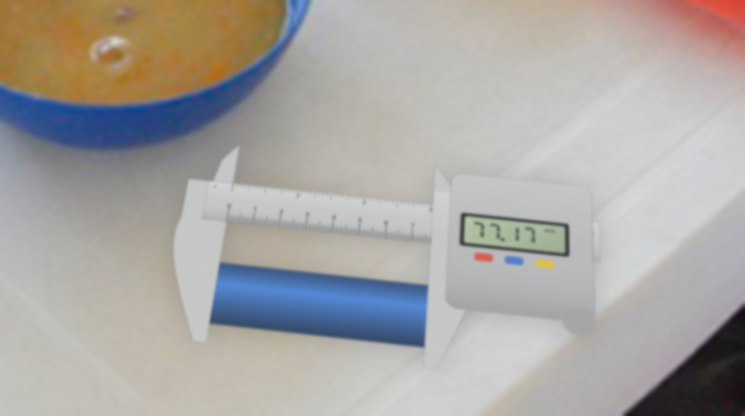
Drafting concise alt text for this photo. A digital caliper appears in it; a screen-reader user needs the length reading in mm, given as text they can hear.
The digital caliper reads 77.17 mm
